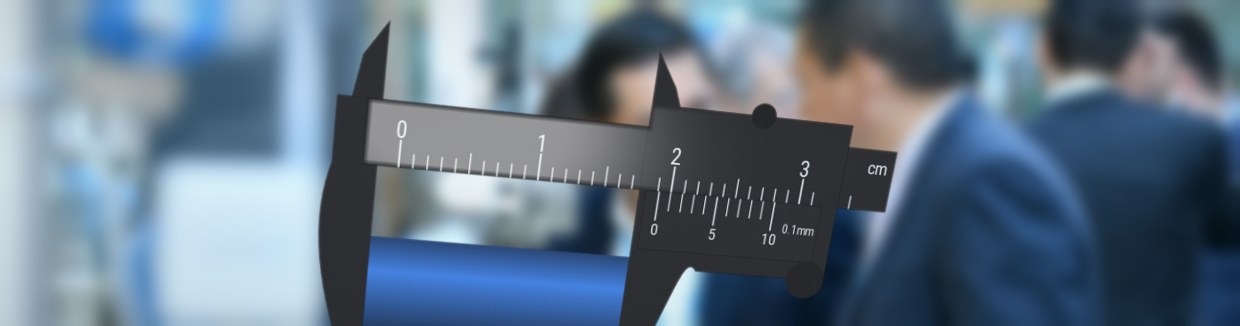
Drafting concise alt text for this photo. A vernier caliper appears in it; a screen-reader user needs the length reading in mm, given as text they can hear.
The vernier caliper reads 19.1 mm
